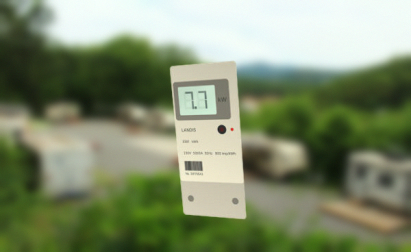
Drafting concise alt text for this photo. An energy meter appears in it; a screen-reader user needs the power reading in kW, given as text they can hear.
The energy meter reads 7.7 kW
